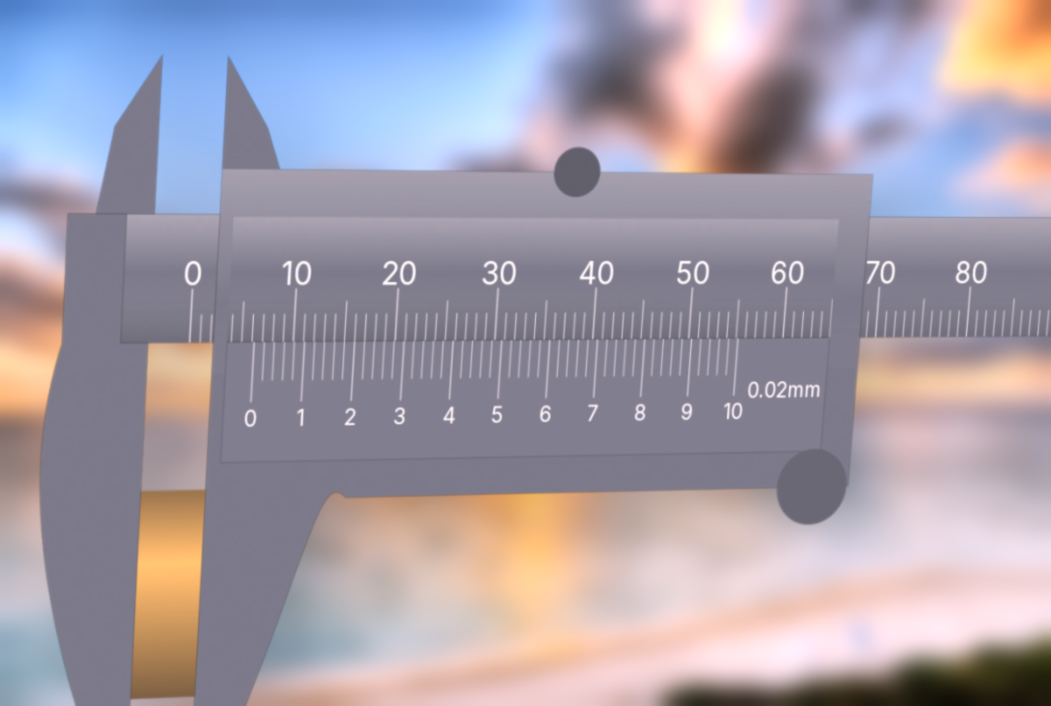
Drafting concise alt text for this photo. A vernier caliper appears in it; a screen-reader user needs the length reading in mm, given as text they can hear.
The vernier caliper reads 6.2 mm
